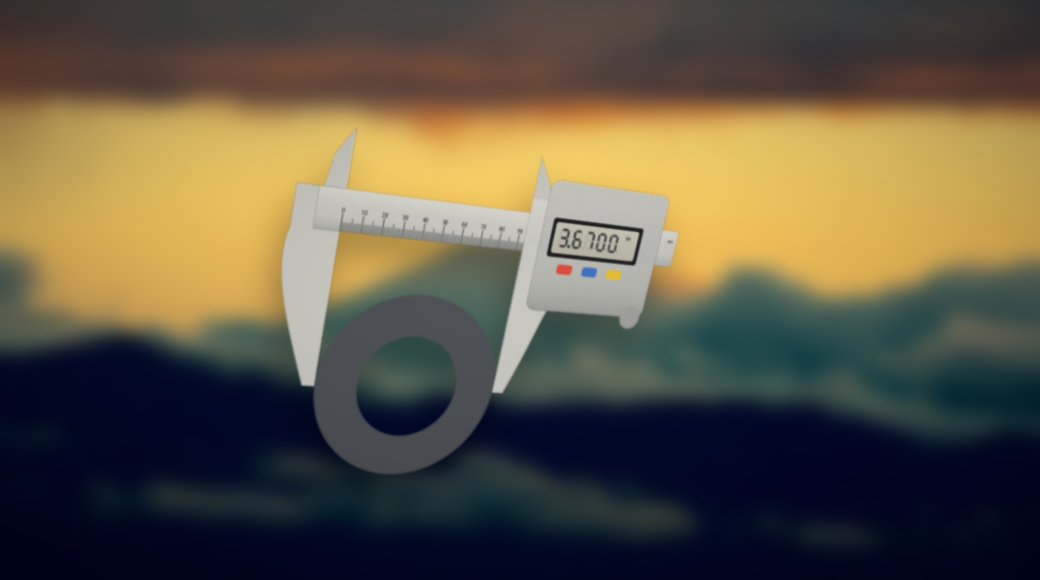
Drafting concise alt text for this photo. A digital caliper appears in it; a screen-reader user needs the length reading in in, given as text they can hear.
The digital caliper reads 3.6700 in
